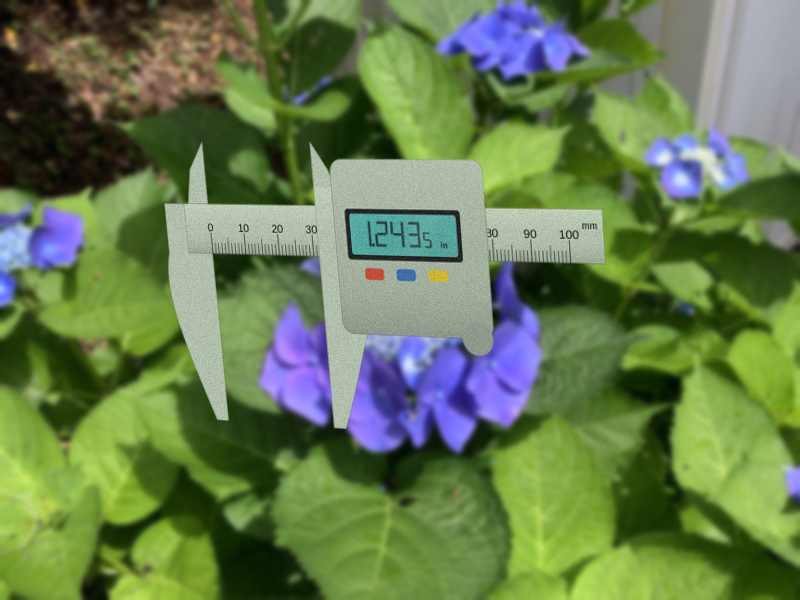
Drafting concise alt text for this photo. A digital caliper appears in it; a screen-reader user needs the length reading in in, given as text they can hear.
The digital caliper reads 1.2435 in
